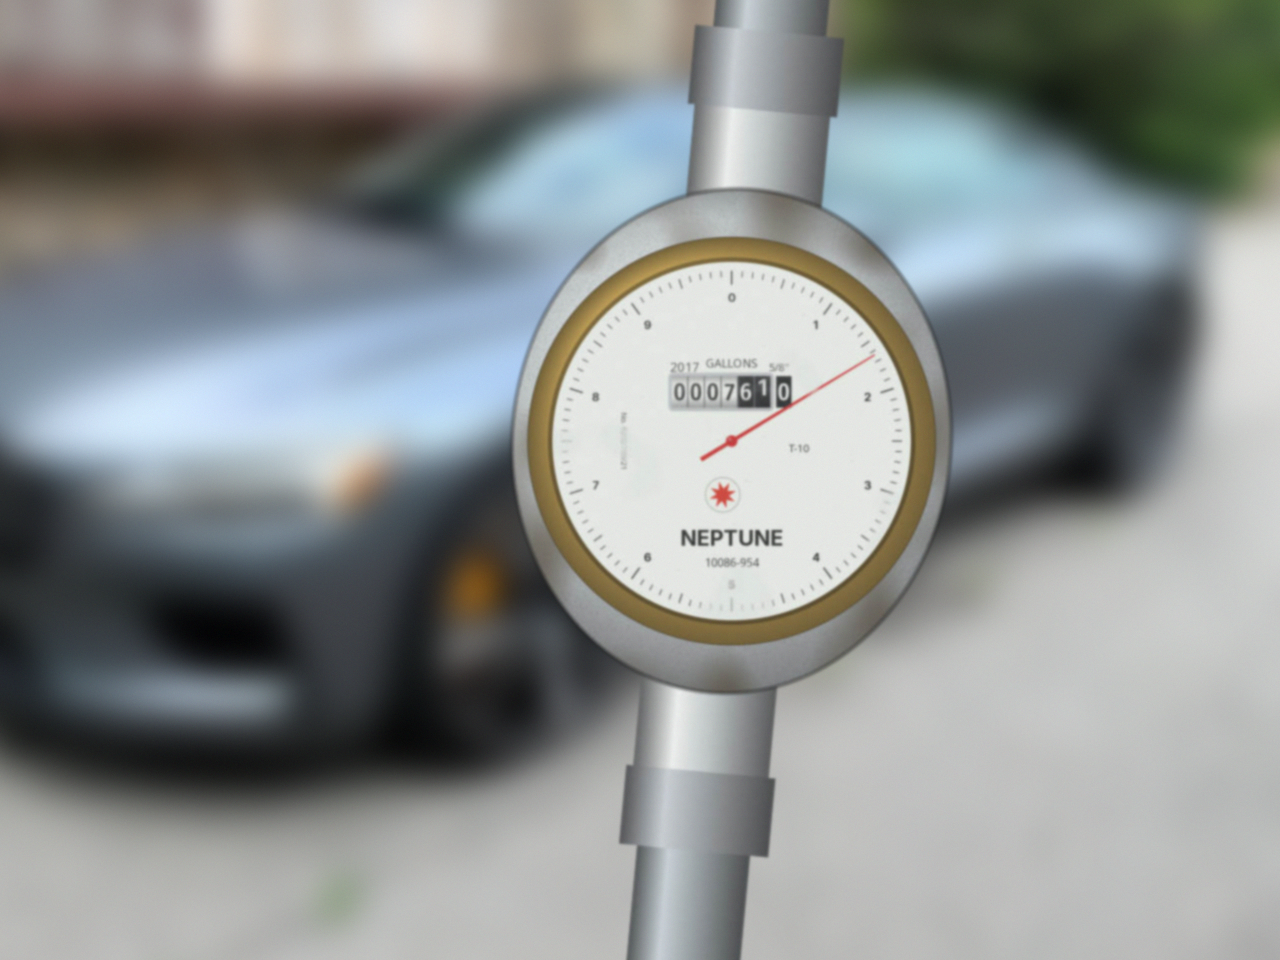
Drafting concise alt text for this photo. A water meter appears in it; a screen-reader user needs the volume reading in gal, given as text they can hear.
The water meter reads 7611.6 gal
